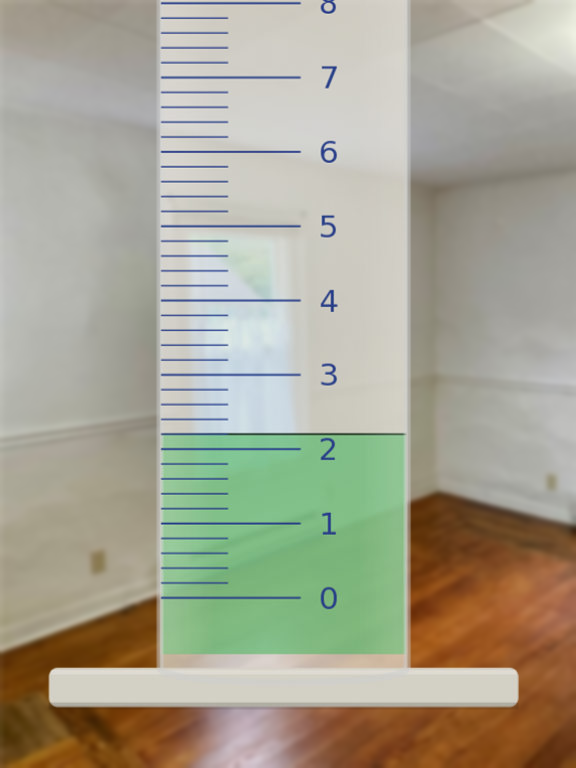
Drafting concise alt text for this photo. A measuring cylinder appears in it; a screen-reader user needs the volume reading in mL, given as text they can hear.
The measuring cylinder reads 2.2 mL
